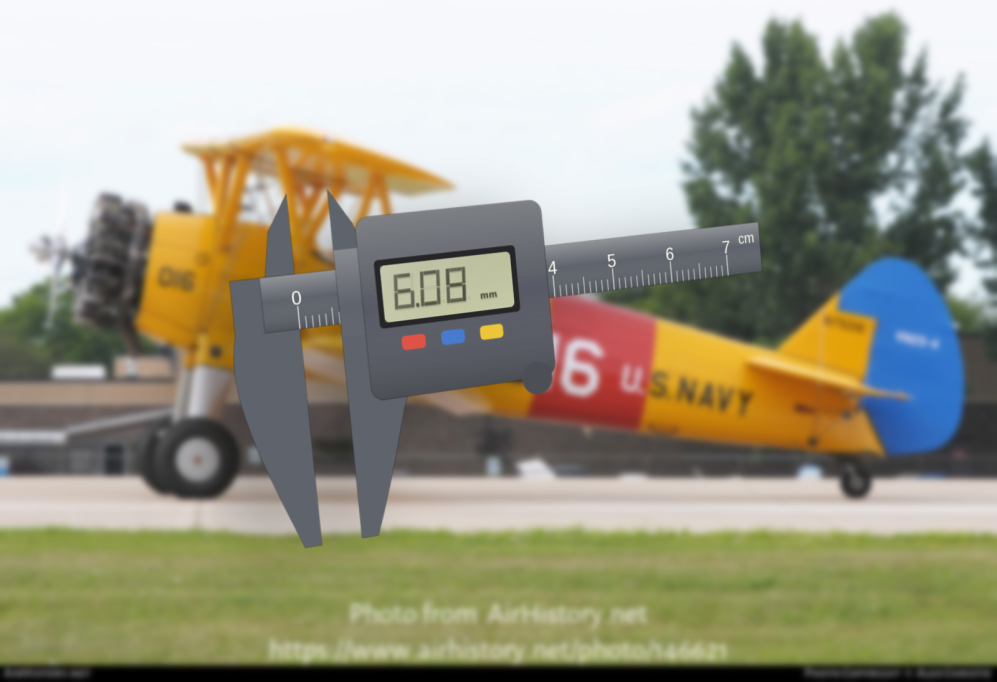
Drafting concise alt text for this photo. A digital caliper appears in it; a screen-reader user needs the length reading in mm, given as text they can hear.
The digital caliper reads 6.08 mm
